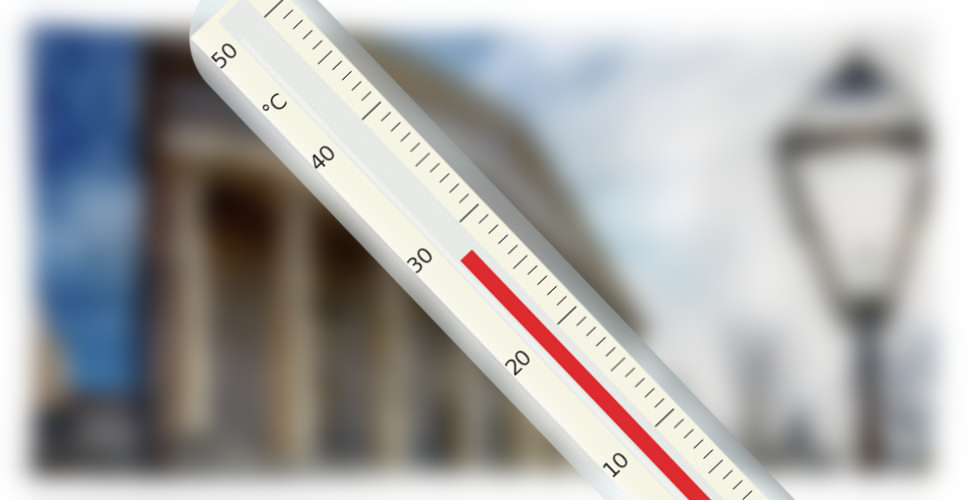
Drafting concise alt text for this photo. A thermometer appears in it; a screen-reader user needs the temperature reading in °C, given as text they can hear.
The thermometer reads 28 °C
